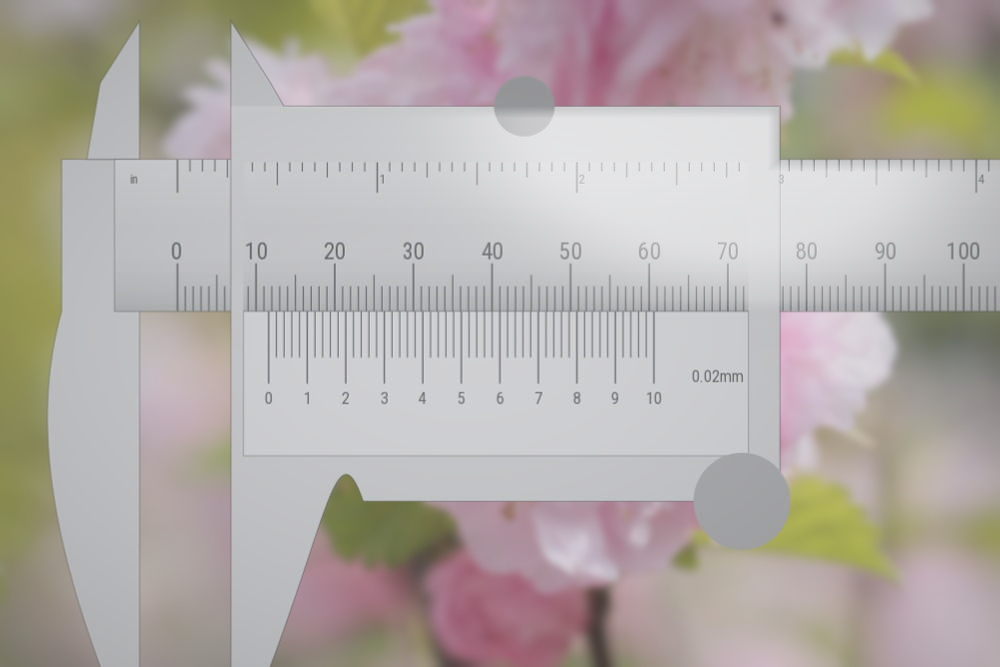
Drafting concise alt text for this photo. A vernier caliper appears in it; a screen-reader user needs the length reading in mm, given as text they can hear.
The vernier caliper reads 11.6 mm
